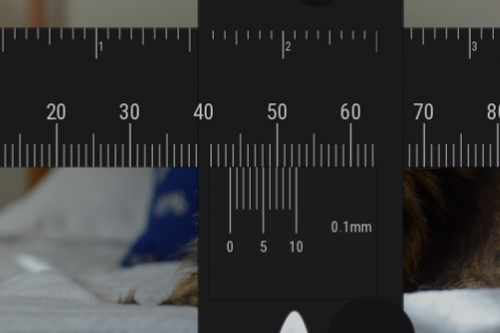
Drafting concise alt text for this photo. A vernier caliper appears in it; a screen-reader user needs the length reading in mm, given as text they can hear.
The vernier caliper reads 43.6 mm
